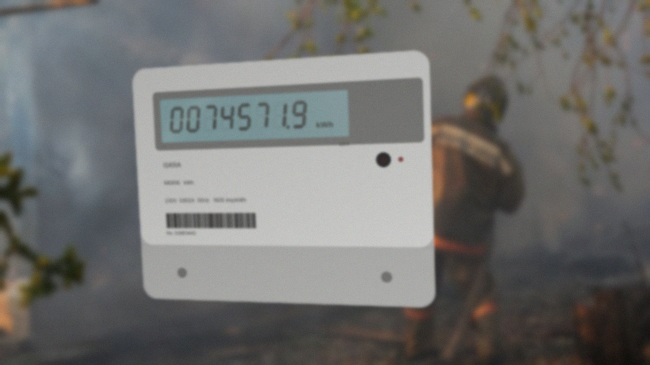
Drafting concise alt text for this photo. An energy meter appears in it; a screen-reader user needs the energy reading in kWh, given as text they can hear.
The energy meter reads 74571.9 kWh
